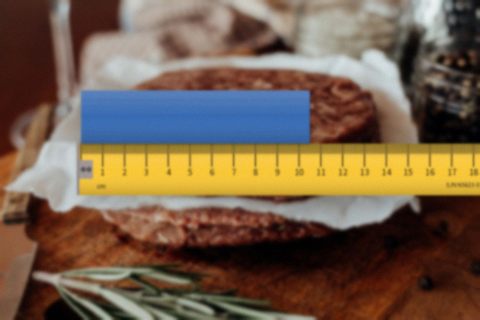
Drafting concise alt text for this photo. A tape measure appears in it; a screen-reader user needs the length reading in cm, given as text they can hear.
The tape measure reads 10.5 cm
